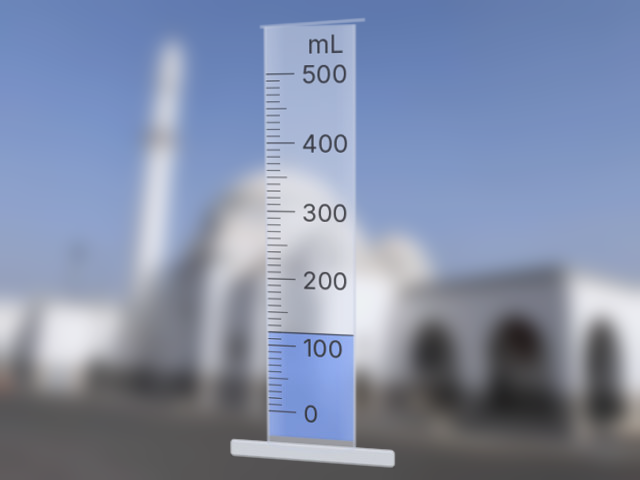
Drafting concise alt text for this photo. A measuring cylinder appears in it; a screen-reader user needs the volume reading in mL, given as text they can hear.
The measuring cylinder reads 120 mL
